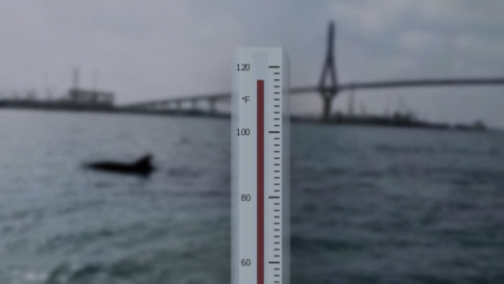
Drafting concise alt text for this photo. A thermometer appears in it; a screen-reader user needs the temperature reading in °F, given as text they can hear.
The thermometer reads 116 °F
